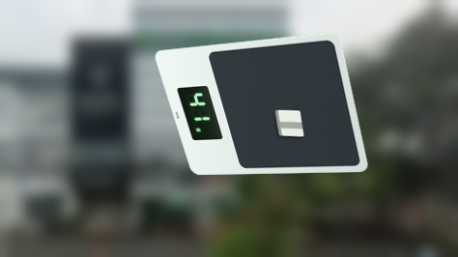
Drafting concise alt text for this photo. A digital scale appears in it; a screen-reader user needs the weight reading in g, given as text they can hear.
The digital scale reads 41 g
